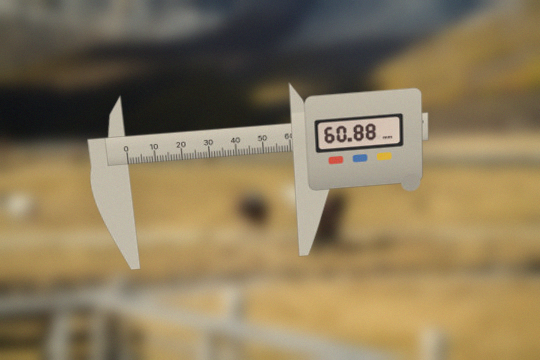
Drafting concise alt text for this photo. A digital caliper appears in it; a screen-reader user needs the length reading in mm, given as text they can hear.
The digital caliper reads 60.88 mm
